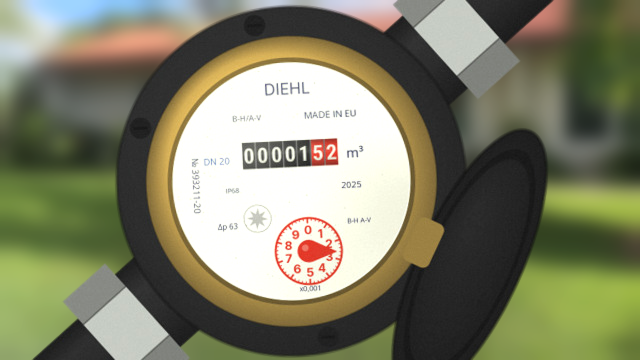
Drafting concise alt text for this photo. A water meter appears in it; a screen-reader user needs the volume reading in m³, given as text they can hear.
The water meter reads 1.522 m³
